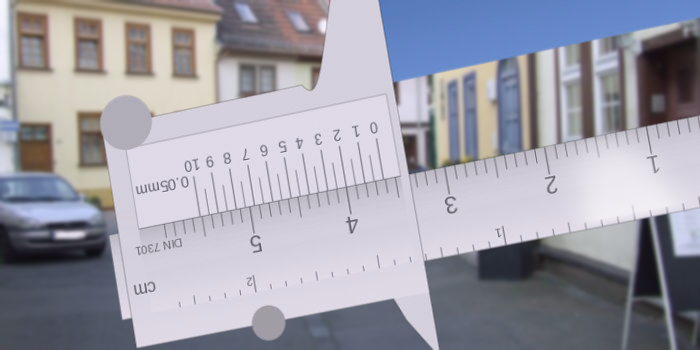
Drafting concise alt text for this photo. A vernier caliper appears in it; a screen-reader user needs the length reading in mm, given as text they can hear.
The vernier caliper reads 36.2 mm
